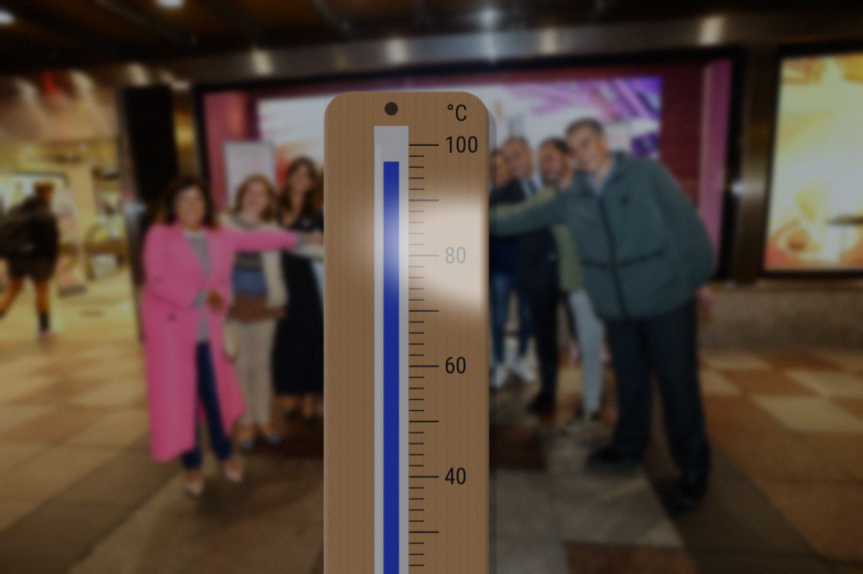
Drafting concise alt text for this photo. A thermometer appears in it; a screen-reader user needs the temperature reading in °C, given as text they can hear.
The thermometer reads 97 °C
